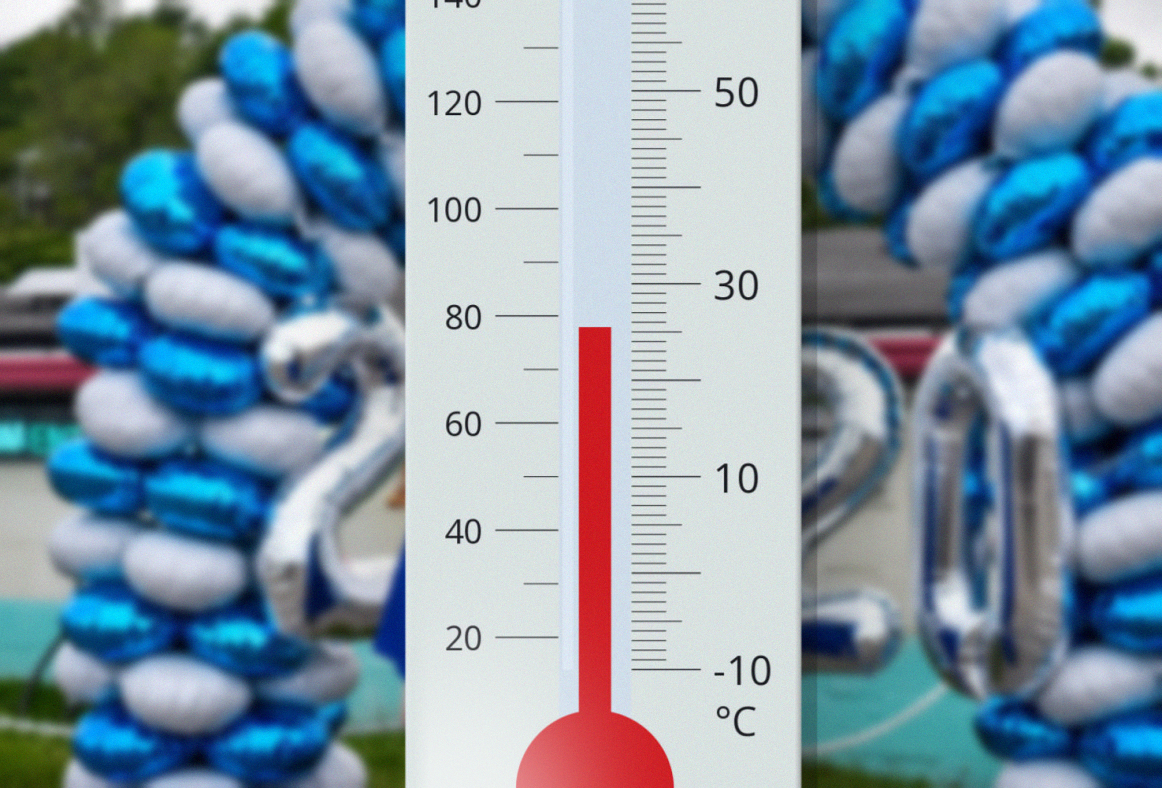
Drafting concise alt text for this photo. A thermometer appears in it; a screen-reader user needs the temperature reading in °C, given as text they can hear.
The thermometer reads 25.5 °C
